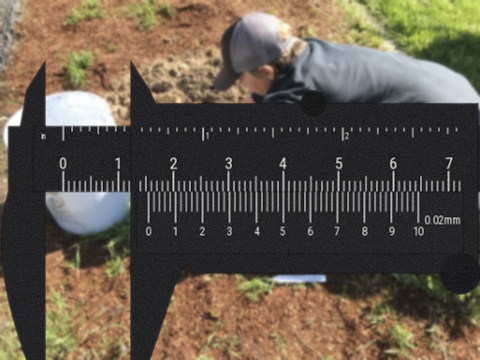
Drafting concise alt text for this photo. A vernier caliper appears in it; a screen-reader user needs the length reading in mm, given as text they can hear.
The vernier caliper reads 15.5 mm
